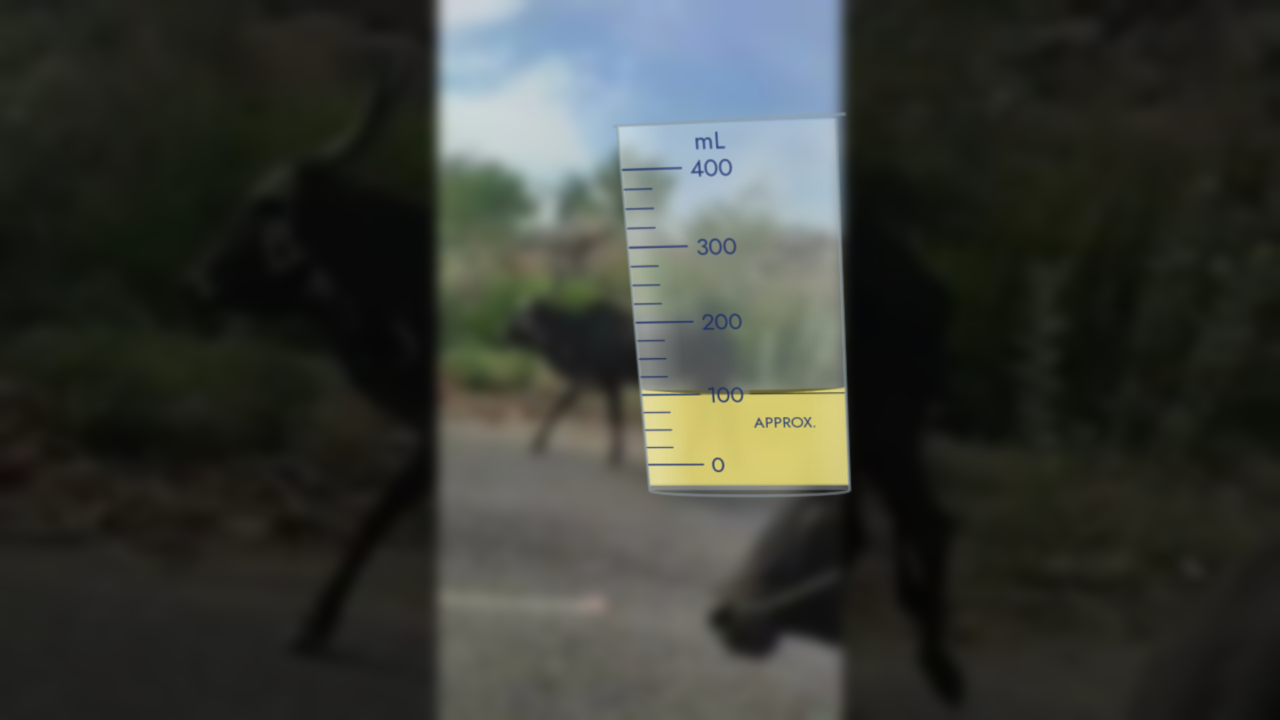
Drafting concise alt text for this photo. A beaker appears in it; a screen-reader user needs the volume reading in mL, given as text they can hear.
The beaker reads 100 mL
